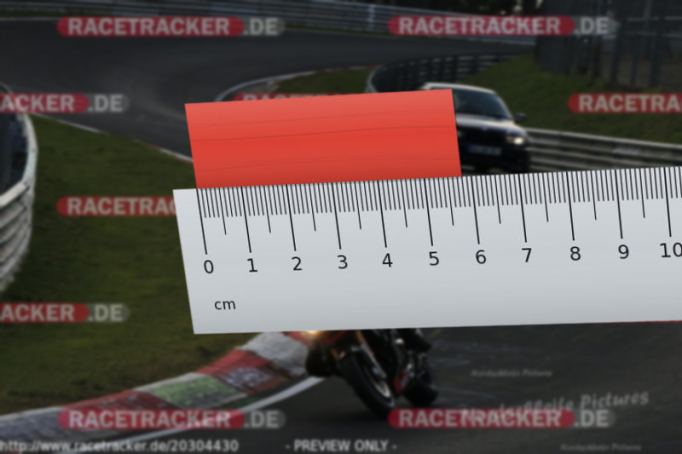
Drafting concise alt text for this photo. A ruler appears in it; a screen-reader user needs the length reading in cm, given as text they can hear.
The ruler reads 5.8 cm
